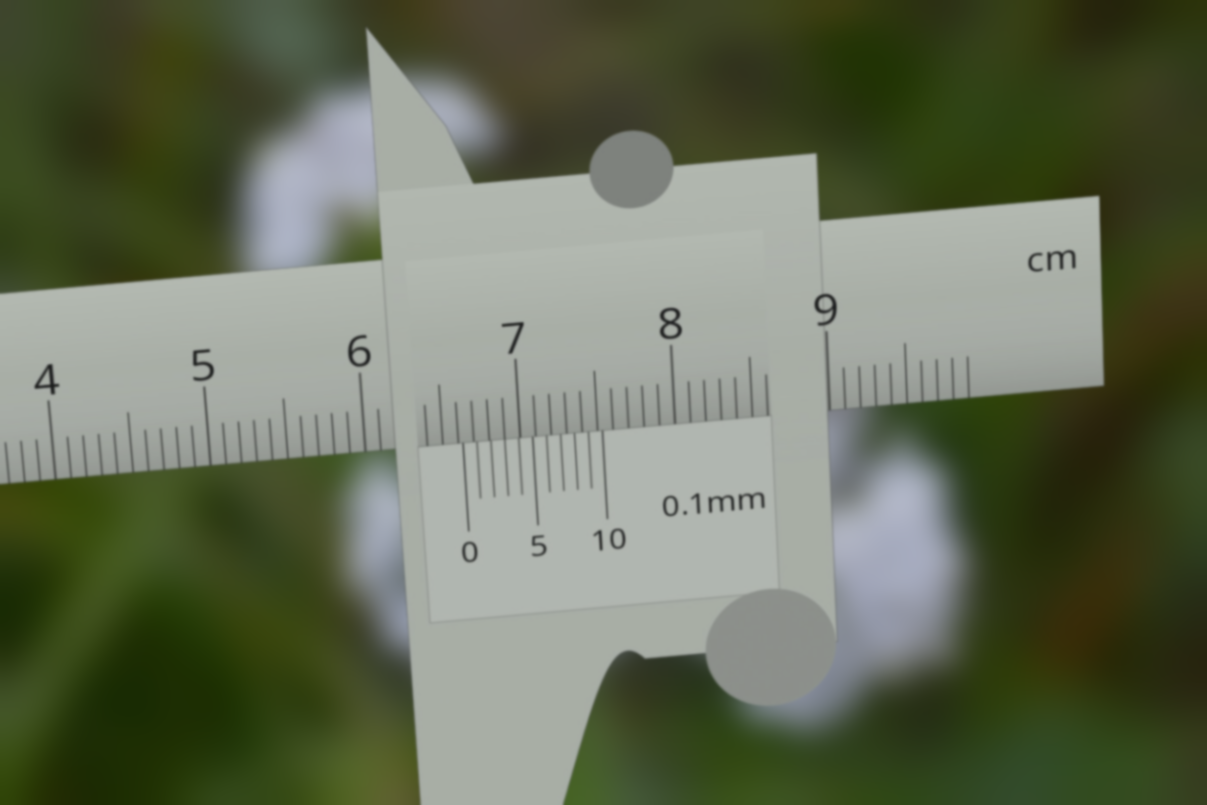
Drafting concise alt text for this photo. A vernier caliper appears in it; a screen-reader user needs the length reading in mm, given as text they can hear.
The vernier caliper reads 66.3 mm
